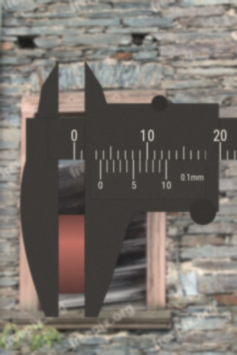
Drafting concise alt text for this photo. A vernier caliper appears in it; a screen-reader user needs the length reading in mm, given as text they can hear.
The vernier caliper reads 3.6 mm
